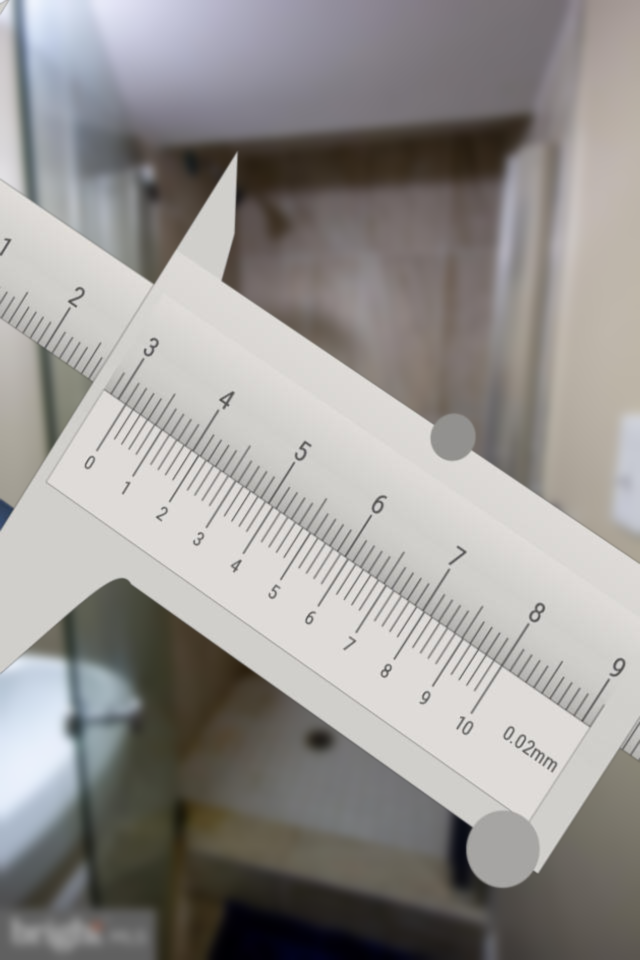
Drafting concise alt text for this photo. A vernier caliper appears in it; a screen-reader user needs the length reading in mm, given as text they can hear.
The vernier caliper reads 31.0 mm
